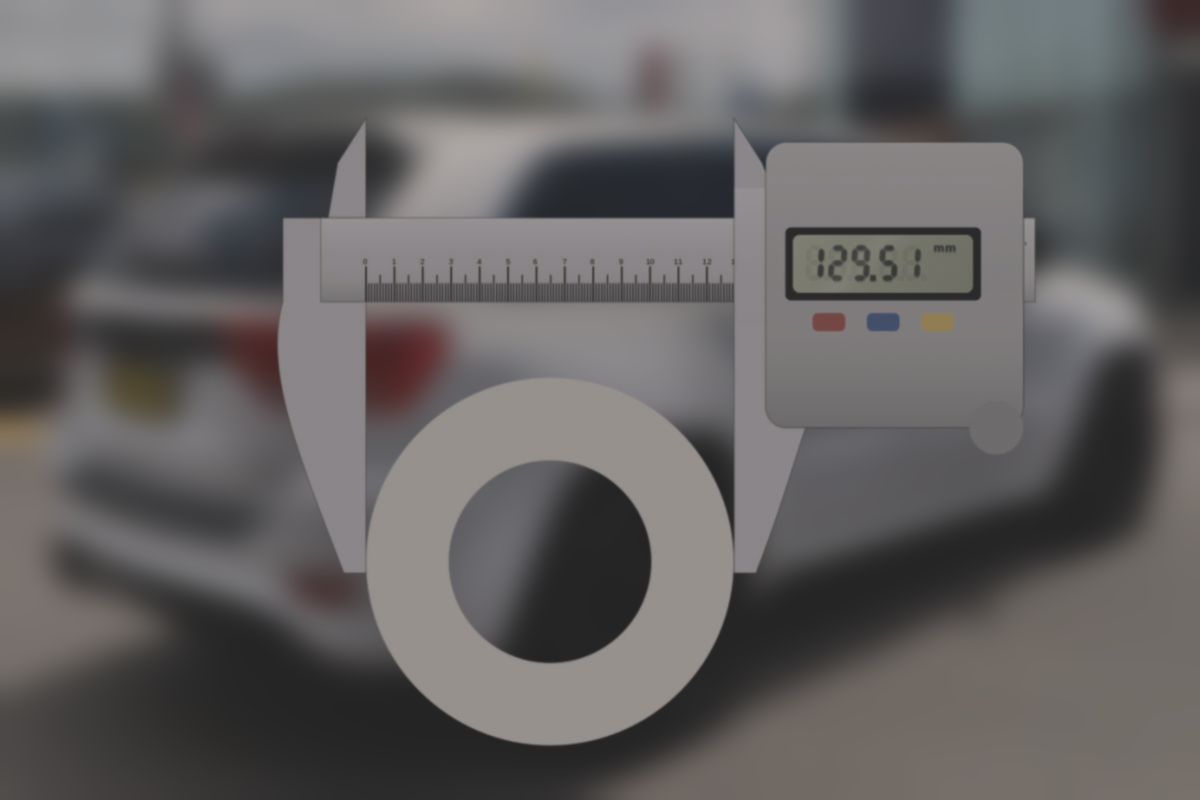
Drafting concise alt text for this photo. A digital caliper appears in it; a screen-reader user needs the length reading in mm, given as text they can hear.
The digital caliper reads 129.51 mm
